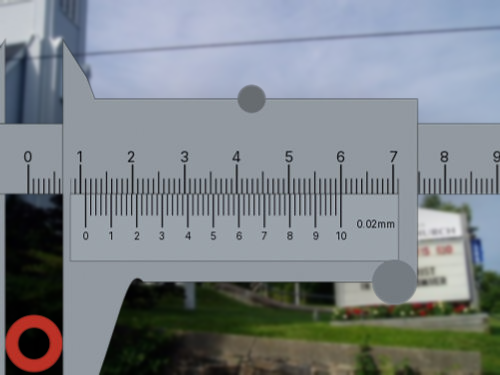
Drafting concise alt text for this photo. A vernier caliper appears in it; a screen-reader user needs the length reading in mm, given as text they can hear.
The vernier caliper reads 11.0 mm
